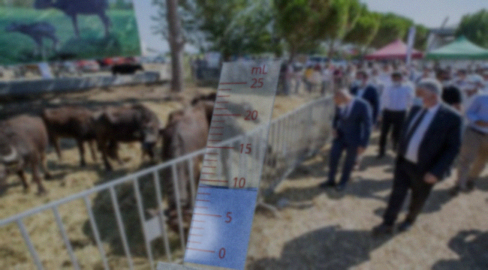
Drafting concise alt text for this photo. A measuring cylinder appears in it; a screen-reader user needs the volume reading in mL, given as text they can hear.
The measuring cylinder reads 9 mL
